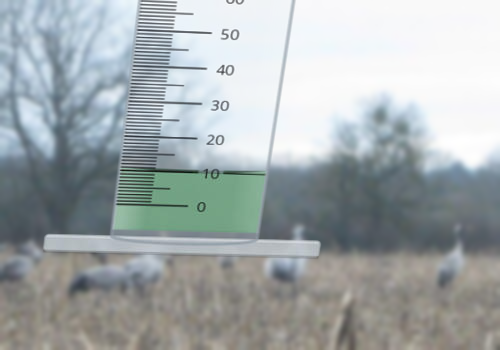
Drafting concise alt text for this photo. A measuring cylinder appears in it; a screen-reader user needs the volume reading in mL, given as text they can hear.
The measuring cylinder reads 10 mL
